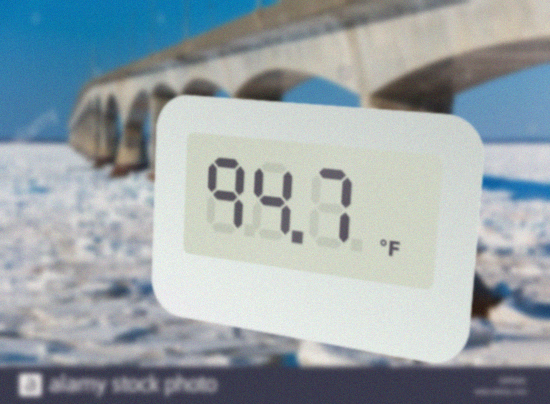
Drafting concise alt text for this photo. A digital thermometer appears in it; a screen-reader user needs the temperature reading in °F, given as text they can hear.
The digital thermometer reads 94.7 °F
